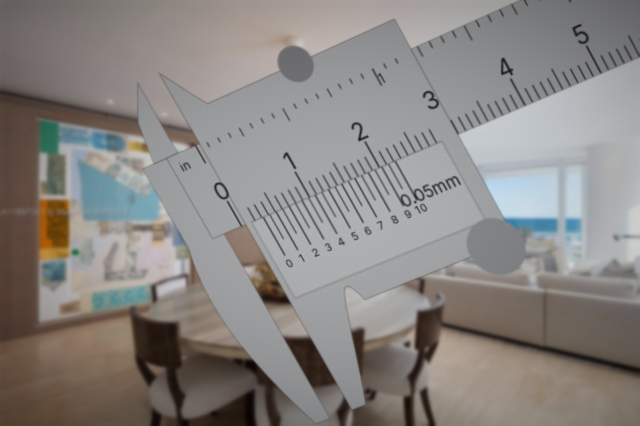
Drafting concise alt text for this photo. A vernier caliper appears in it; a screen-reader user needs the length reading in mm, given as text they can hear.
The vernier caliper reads 3.2 mm
